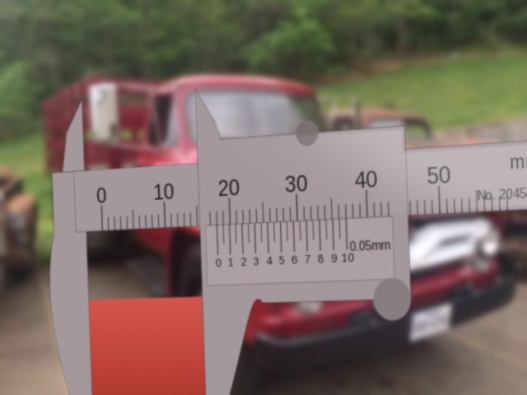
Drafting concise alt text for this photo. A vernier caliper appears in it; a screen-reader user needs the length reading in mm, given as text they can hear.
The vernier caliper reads 18.0 mm
